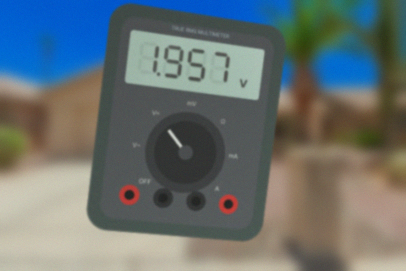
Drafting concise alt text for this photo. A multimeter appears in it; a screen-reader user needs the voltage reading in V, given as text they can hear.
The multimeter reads 1.957 V
